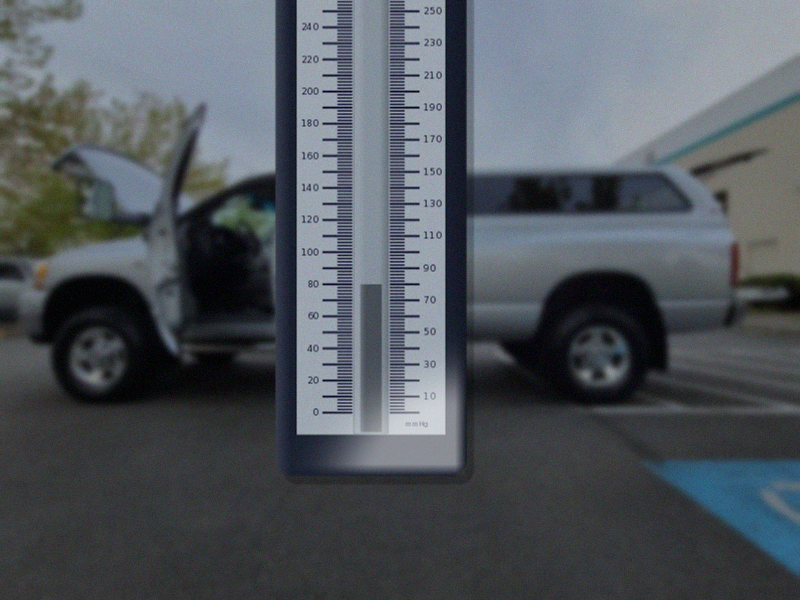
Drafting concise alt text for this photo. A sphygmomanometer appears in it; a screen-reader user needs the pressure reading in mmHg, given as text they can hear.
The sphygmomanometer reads 80 mmHg
